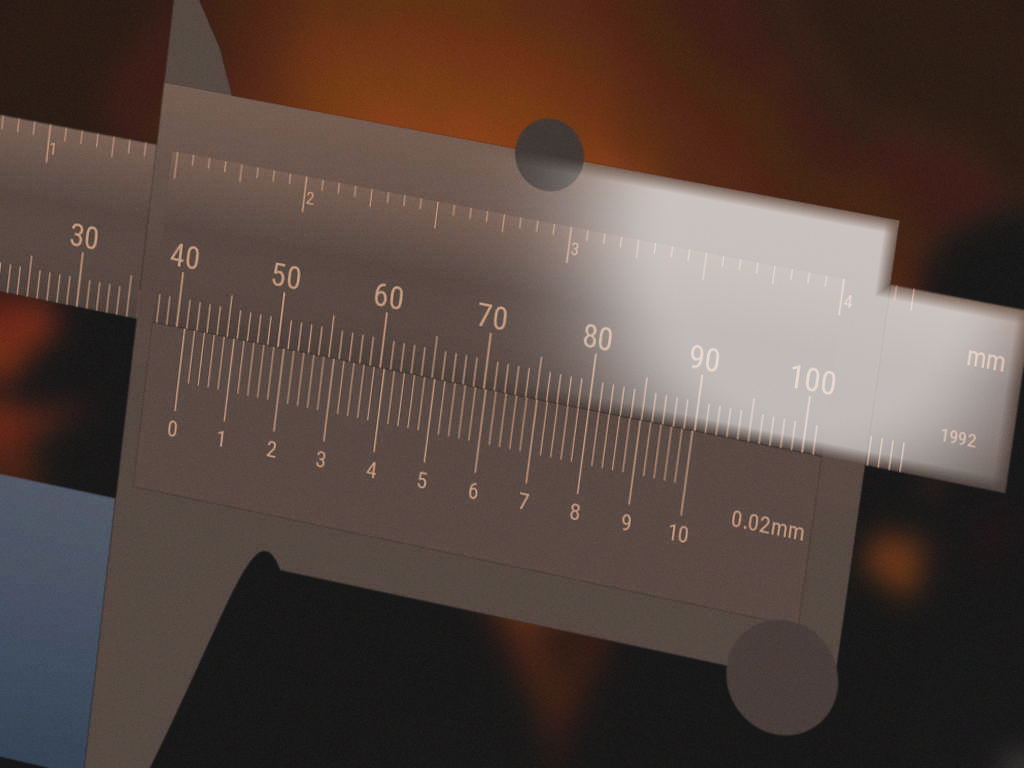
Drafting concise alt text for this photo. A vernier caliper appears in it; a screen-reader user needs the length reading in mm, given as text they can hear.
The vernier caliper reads 40.8 mm
